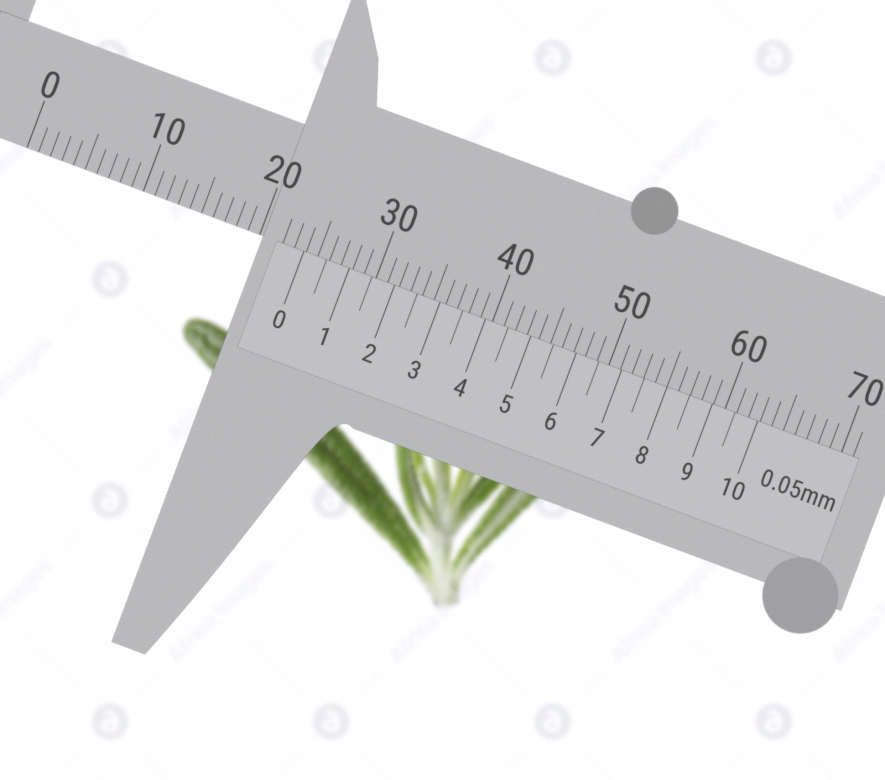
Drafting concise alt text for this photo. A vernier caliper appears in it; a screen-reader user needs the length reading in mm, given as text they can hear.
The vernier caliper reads 23.8 mm
